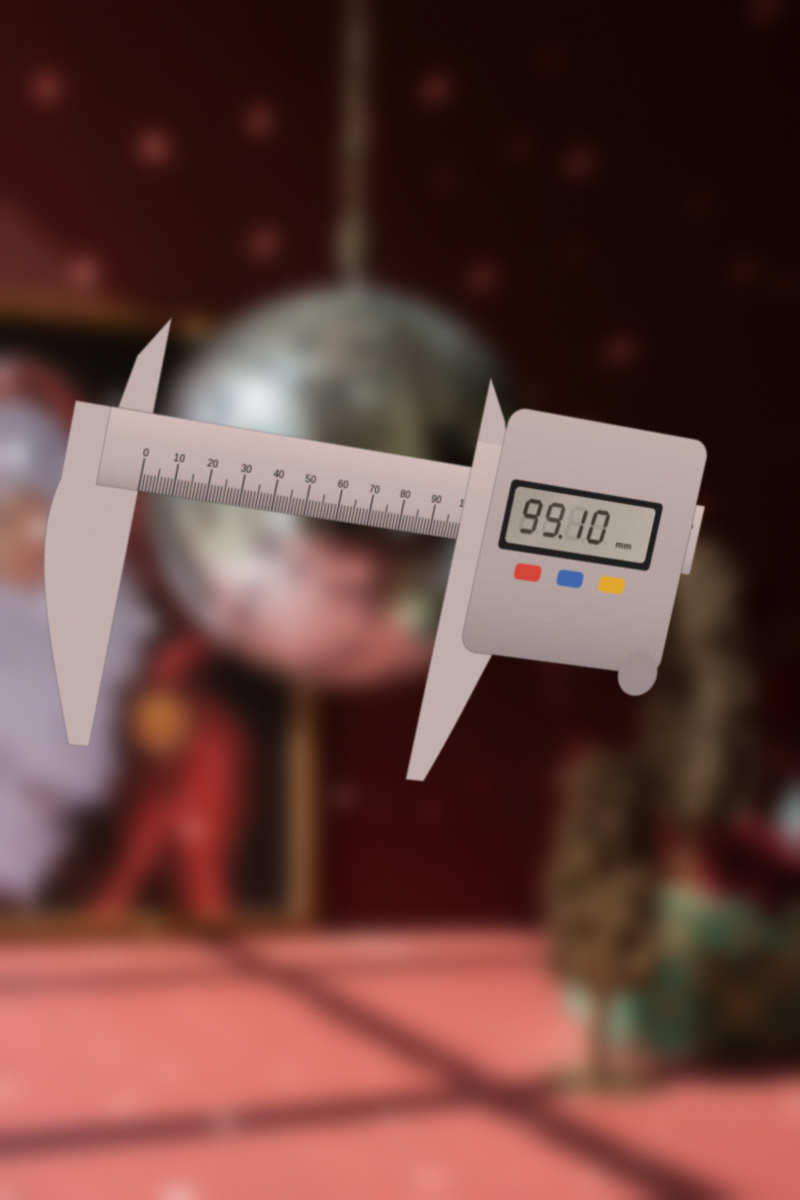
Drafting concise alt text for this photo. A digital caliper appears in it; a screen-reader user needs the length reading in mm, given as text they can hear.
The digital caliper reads 99.10 mm
